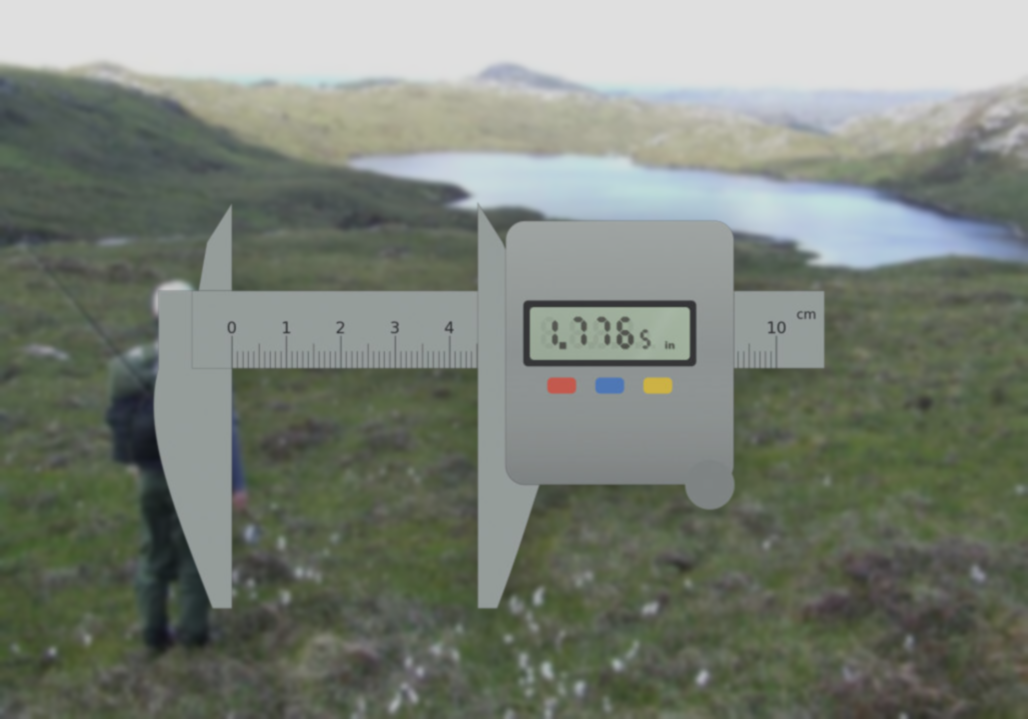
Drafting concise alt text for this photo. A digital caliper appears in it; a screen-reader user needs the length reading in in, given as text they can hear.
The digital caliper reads 1.7765 in
